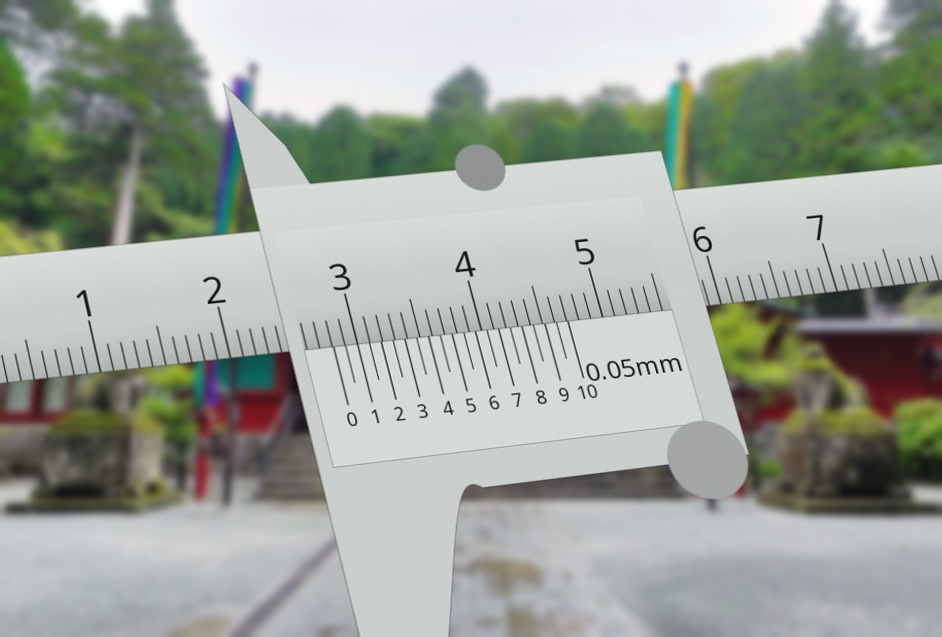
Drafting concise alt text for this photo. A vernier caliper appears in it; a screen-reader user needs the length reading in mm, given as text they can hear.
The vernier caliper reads 28.1 mm
